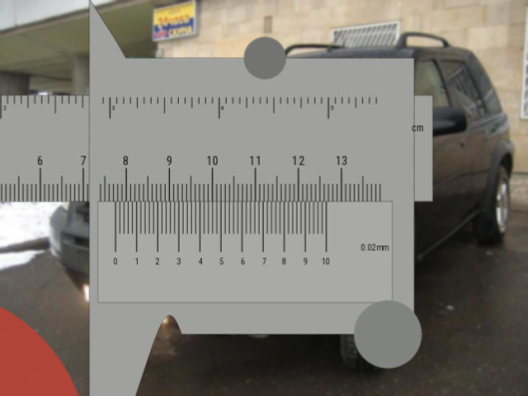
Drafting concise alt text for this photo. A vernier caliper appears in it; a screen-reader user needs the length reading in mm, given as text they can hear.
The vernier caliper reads 77.5 mm
